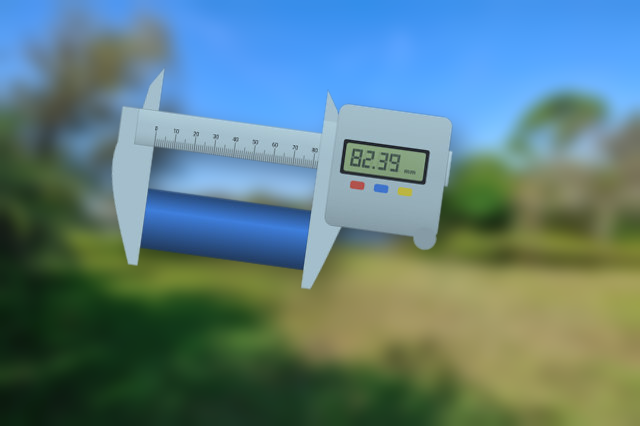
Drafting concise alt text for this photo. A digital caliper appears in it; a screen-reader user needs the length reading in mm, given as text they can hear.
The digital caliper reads 82.39 mm
